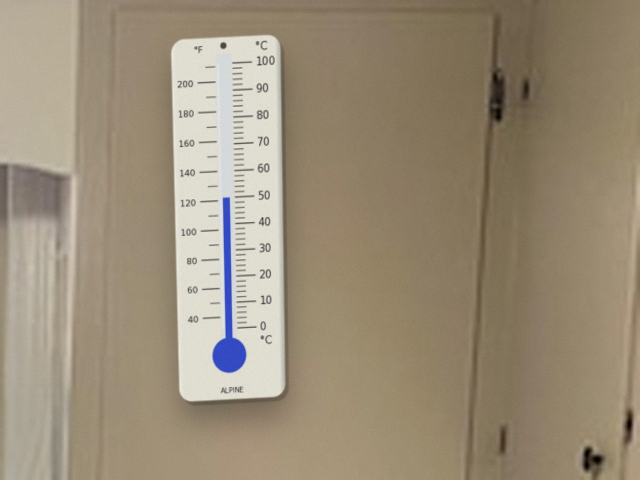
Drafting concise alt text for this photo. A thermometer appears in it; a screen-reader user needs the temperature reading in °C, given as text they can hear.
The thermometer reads 50 °C
